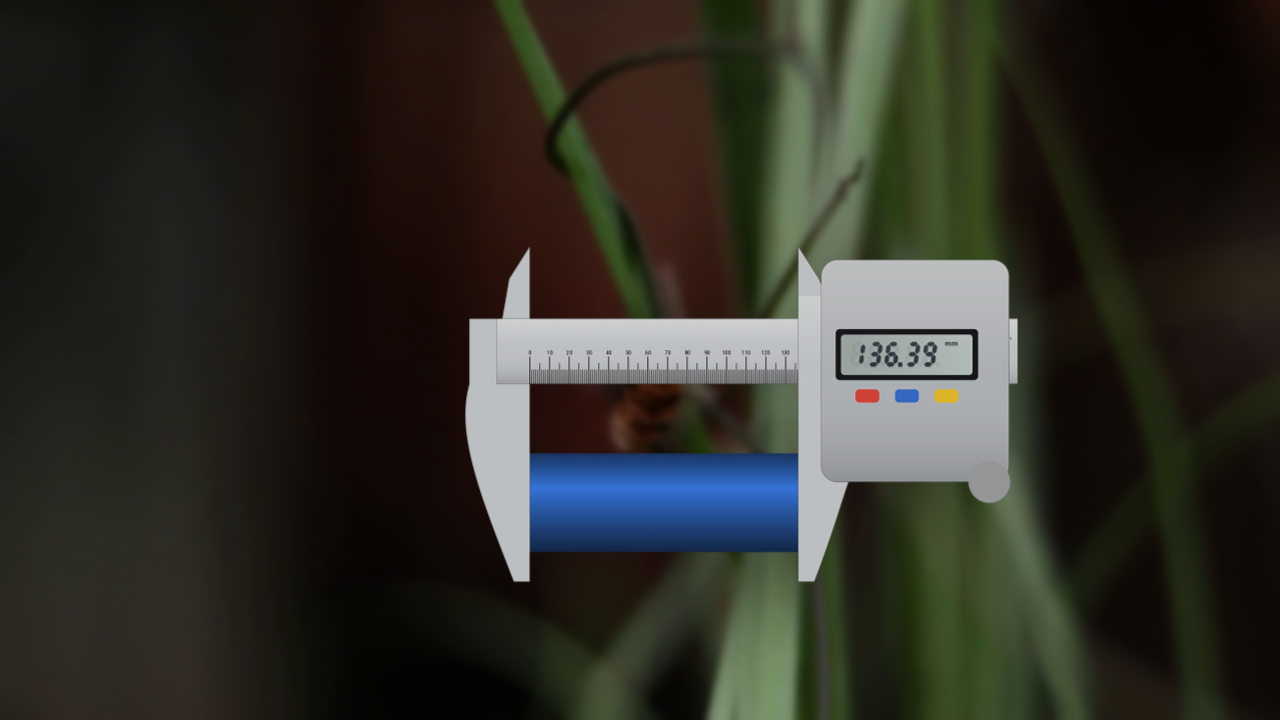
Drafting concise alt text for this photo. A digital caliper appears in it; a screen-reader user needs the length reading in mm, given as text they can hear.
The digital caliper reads 136.39 mm
